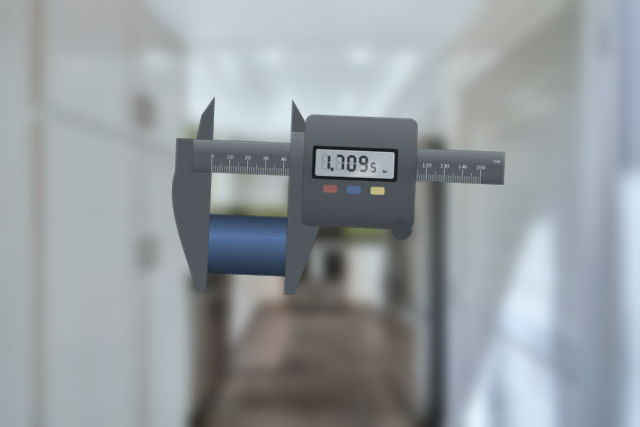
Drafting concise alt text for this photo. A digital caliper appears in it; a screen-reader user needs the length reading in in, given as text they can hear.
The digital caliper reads 1.7095 in
